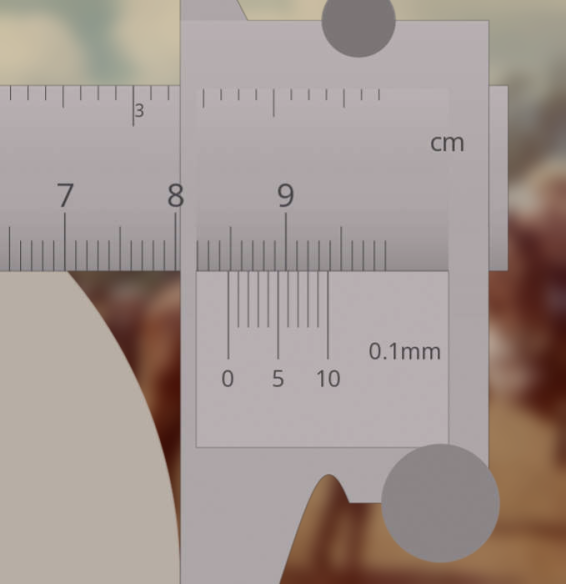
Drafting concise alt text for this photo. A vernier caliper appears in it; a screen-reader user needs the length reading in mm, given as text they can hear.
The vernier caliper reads 84.8 mm
